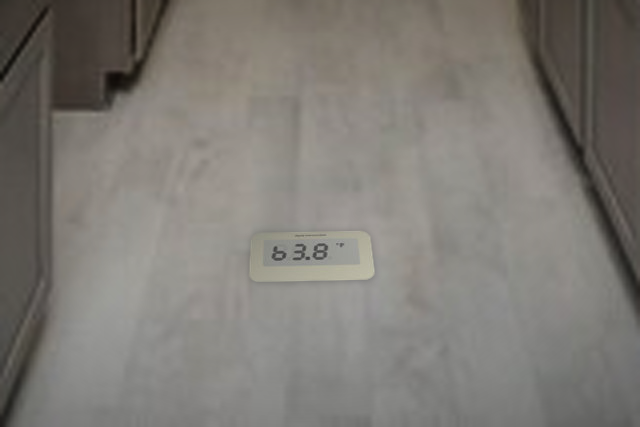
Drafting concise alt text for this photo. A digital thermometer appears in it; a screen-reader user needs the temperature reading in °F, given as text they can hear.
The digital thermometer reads 63.8 °F
